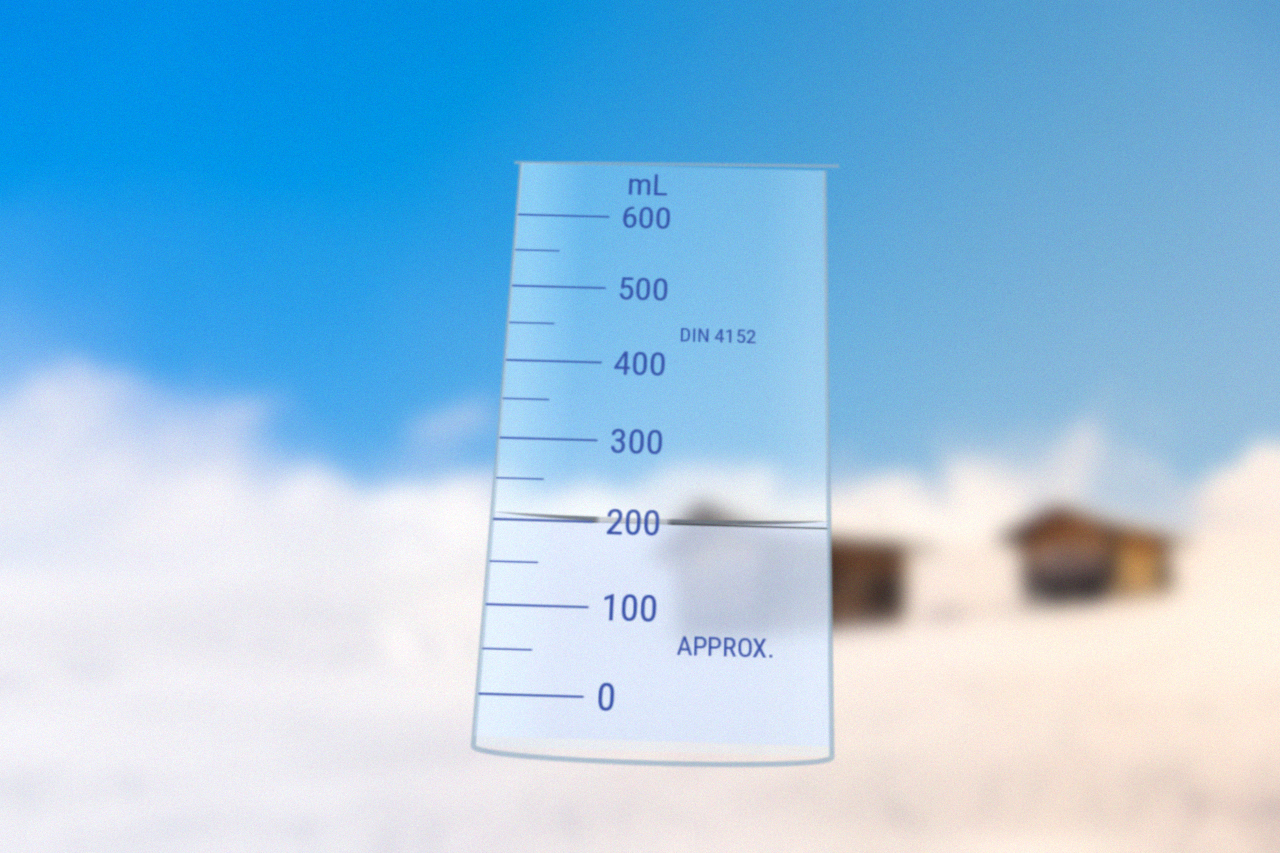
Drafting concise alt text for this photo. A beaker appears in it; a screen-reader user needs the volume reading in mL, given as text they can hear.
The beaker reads 200 mL
